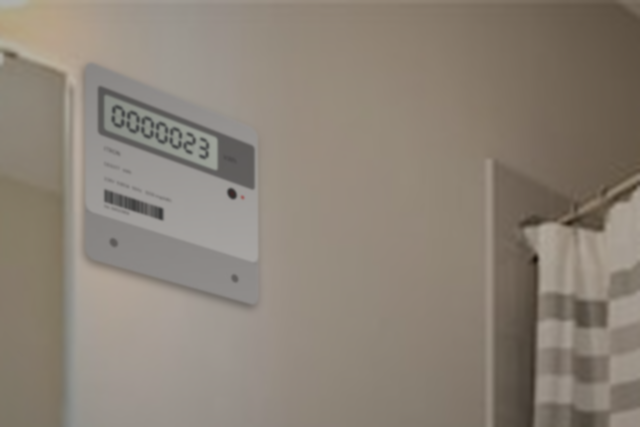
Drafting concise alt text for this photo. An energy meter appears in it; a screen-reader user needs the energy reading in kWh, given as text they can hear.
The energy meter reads 23 kWh
